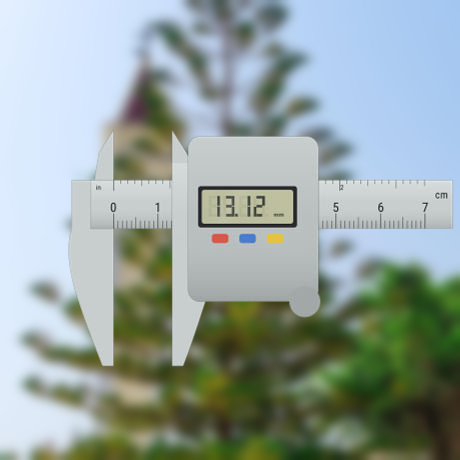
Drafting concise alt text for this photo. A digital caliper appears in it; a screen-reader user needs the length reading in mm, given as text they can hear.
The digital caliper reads 13.12 mm
